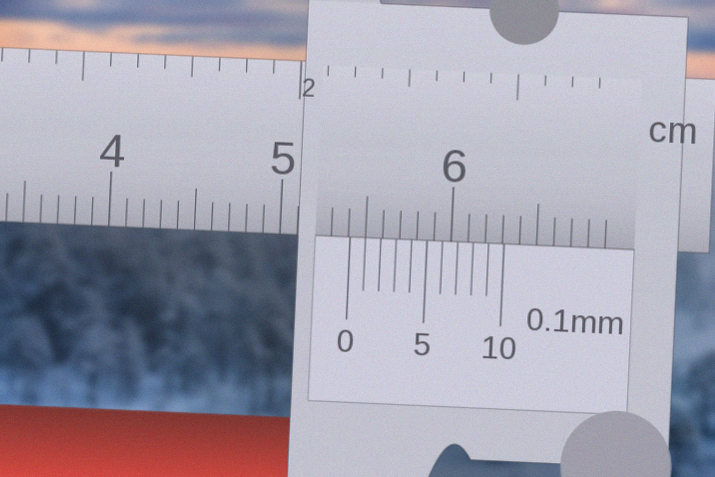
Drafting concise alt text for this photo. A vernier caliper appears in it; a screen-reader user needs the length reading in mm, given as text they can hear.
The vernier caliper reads 54.1 mm
